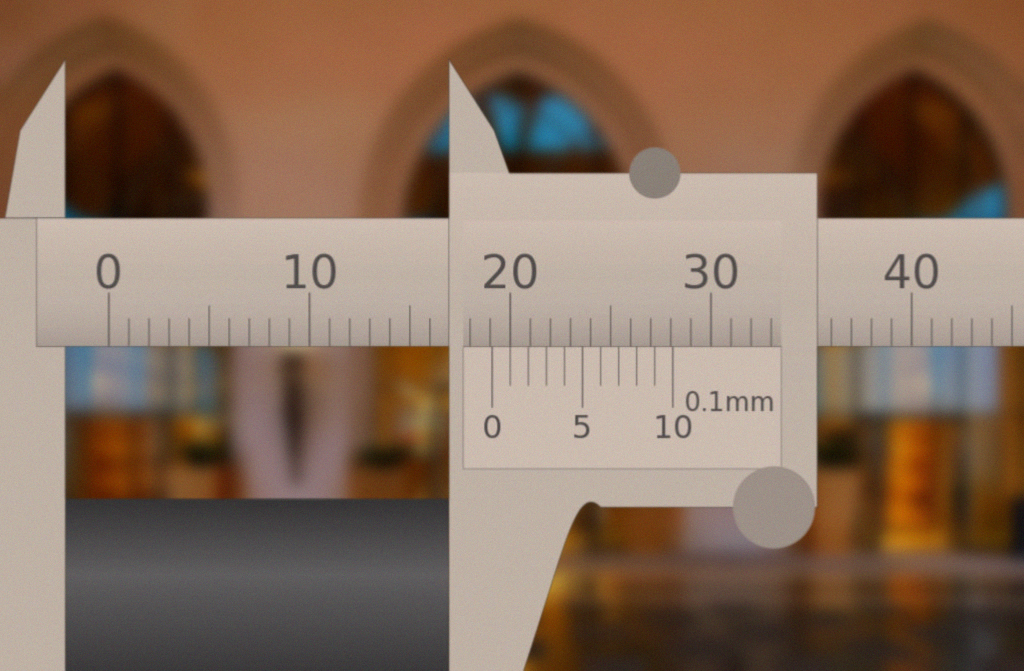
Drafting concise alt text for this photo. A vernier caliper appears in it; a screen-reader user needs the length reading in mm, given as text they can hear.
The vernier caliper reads 19.1 mm
